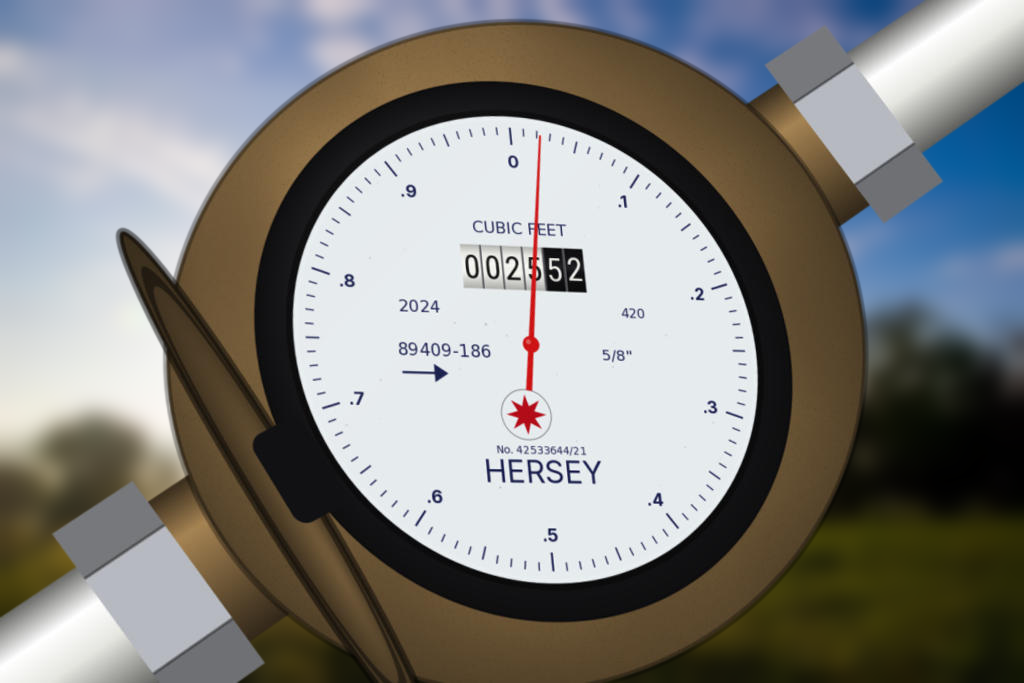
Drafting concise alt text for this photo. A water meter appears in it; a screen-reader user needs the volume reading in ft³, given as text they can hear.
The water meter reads 2552.02 ft³
